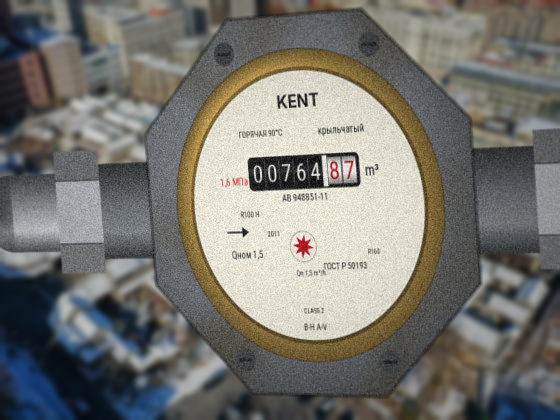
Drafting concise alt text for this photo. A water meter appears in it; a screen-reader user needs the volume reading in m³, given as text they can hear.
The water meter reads 764.87 m³
